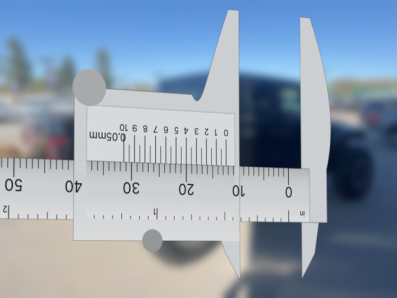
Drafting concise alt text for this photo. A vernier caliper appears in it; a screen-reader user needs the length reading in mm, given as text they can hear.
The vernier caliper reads 12.4 mm
